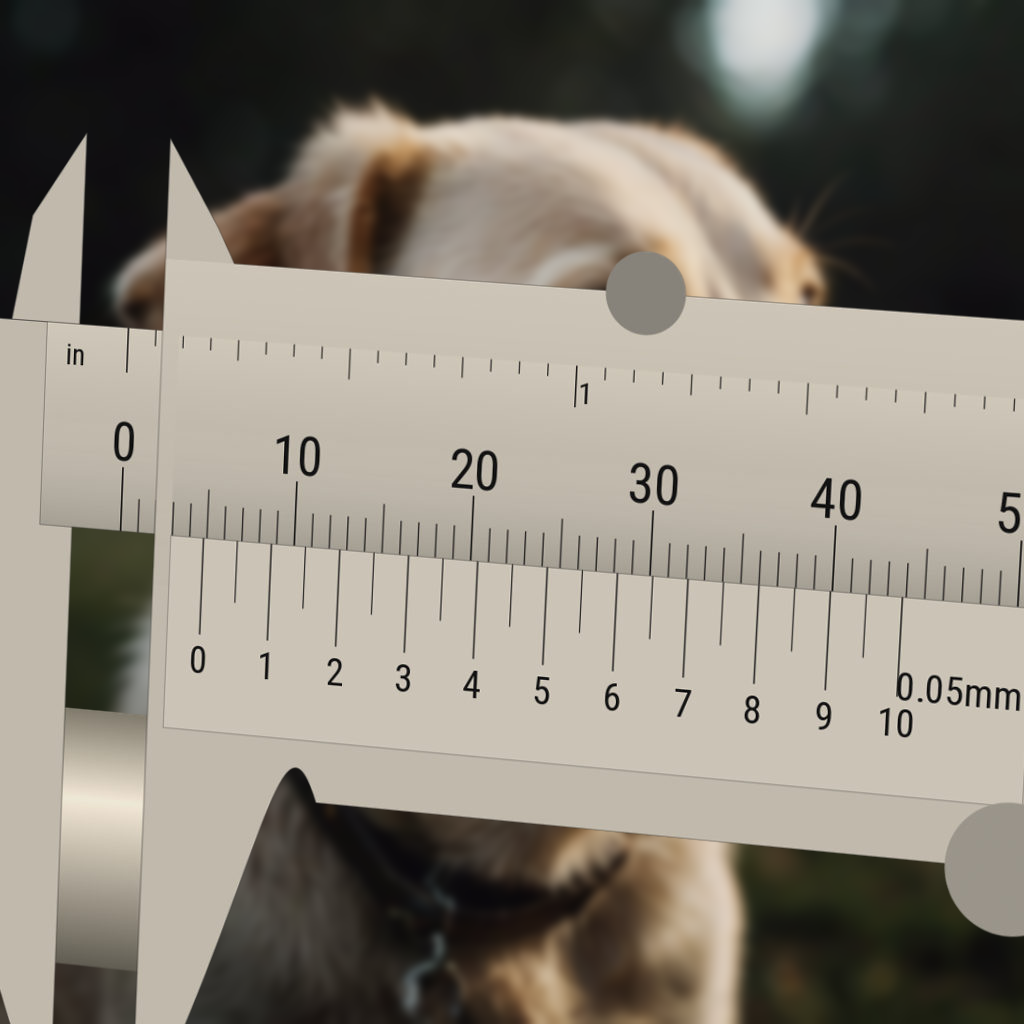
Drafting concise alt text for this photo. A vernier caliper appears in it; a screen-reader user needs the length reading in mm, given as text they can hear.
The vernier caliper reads 4.8 mm
